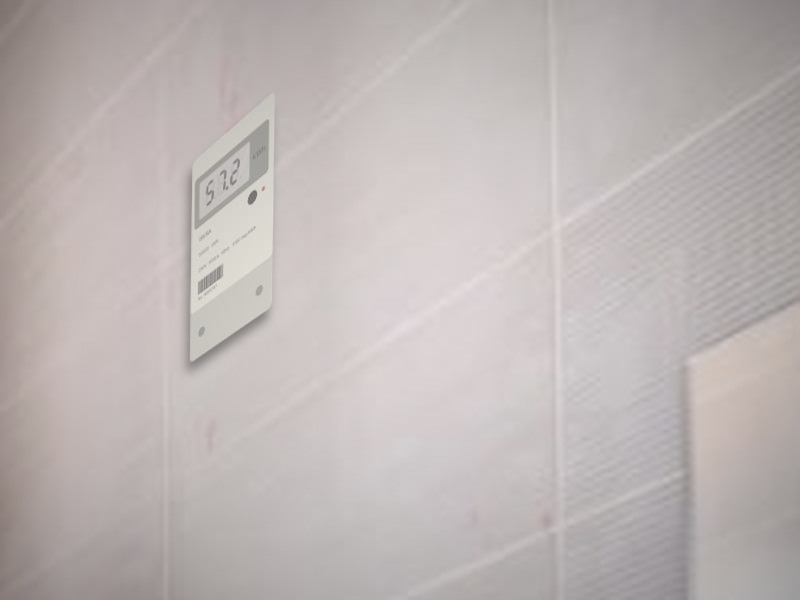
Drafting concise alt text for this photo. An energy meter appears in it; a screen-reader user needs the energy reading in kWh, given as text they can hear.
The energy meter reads 57.2 kWh
